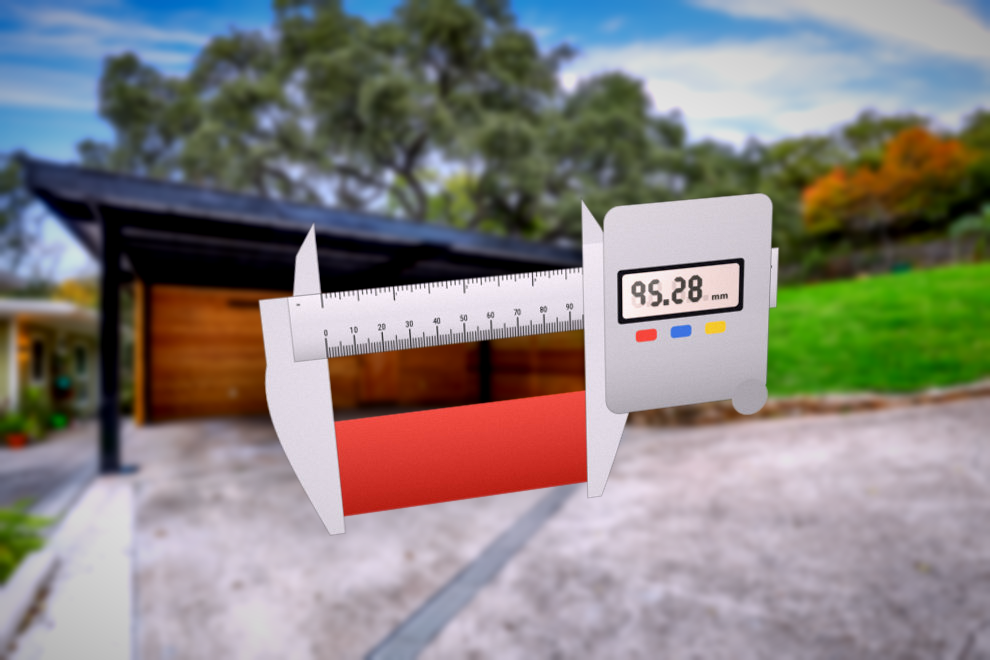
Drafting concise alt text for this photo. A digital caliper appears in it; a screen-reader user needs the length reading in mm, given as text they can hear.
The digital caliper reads 95.28 mm
